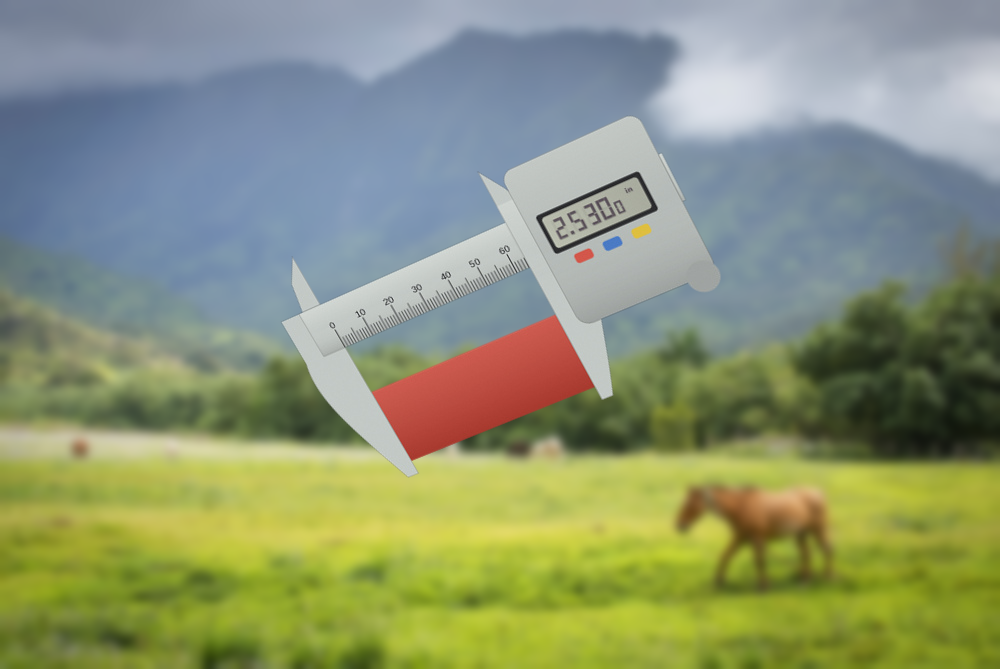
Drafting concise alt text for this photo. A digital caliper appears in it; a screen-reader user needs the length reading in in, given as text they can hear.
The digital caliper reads 2.5300 in
